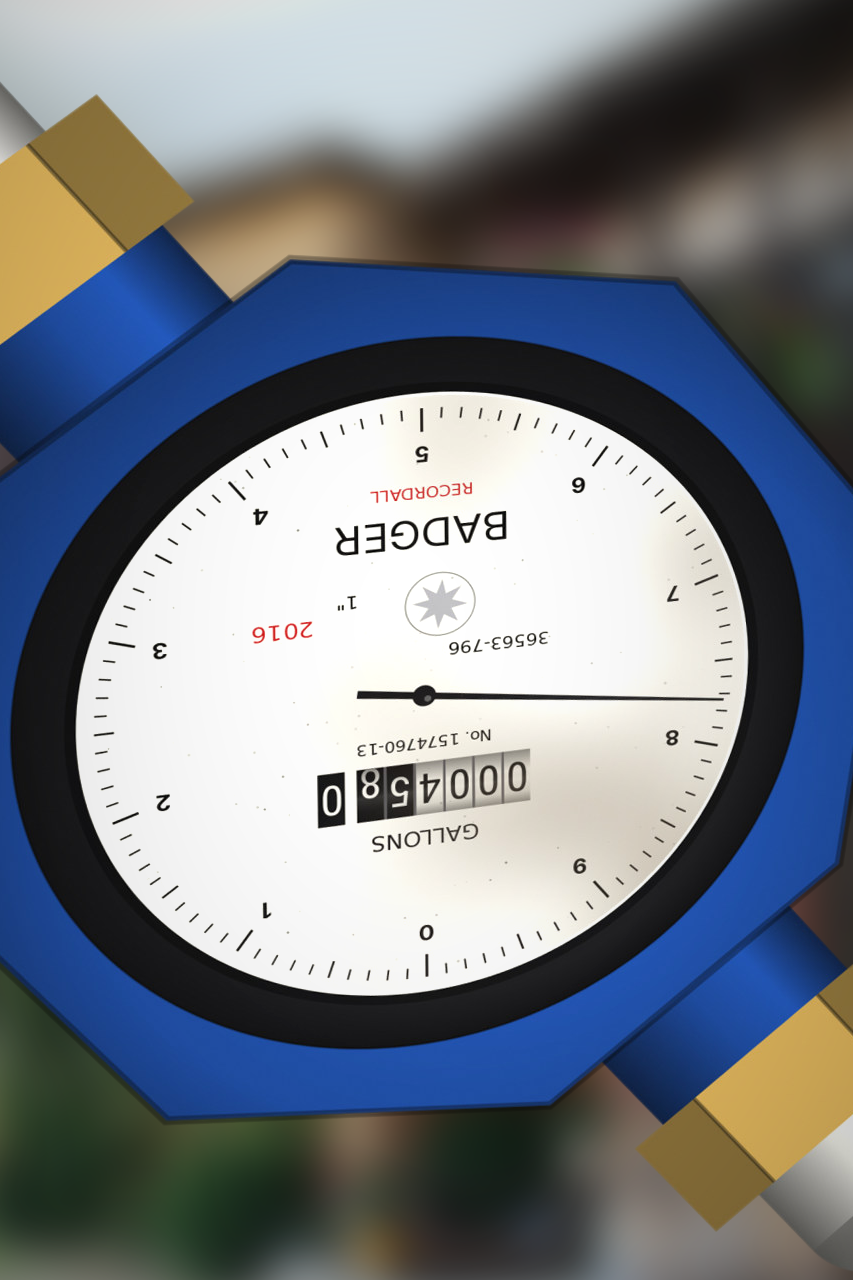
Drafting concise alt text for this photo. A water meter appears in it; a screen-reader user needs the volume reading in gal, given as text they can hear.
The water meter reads 4577.7 gal
